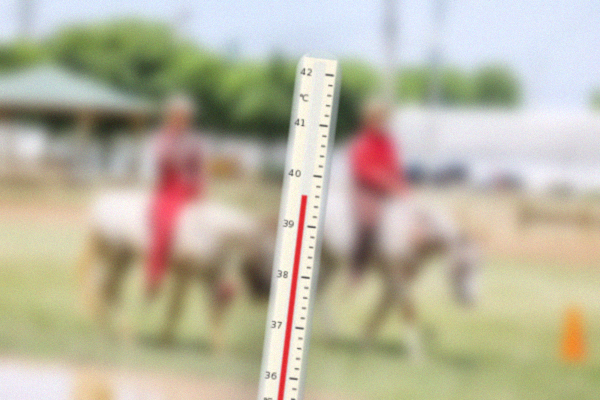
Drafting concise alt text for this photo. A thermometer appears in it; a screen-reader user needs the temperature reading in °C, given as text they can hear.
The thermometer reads 39.6 °C
